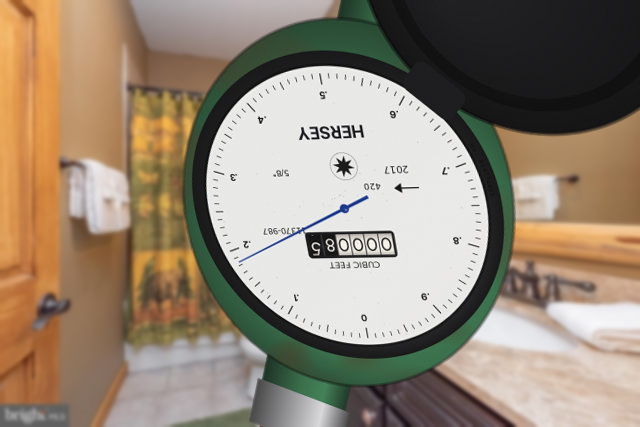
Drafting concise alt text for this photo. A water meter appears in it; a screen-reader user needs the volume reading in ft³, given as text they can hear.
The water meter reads 85.18 ft³
